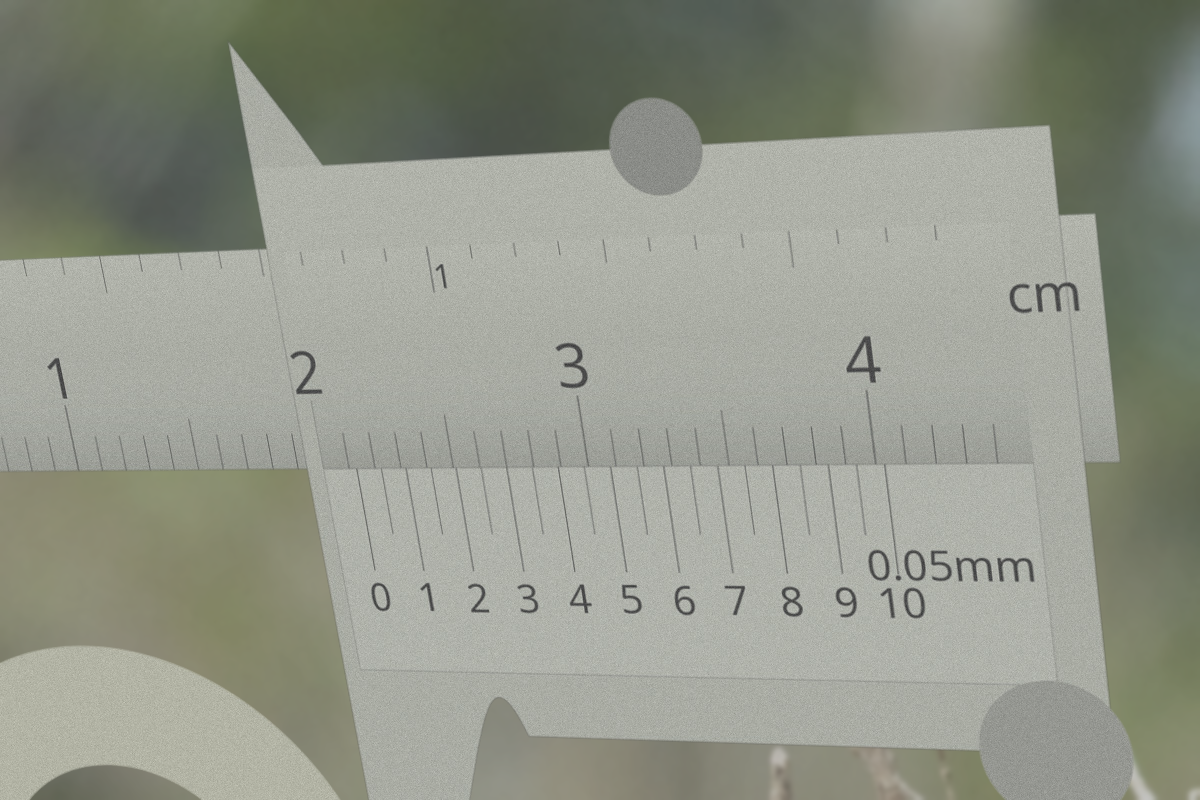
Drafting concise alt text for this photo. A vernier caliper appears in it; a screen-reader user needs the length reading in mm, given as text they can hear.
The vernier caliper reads 21.30 mm
